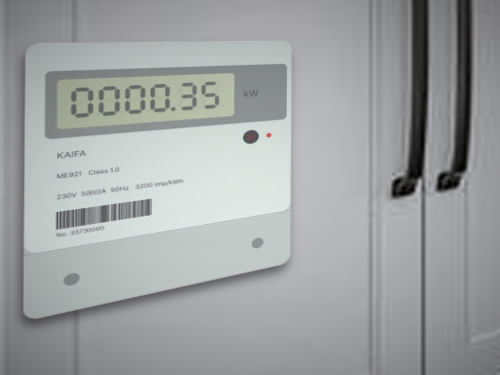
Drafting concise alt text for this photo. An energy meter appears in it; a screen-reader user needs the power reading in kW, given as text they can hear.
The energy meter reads 0.35 kW
